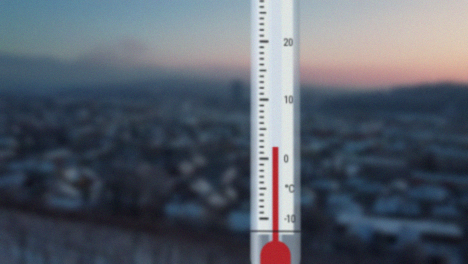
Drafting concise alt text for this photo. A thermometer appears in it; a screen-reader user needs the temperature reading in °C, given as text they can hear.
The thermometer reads 2 °C
